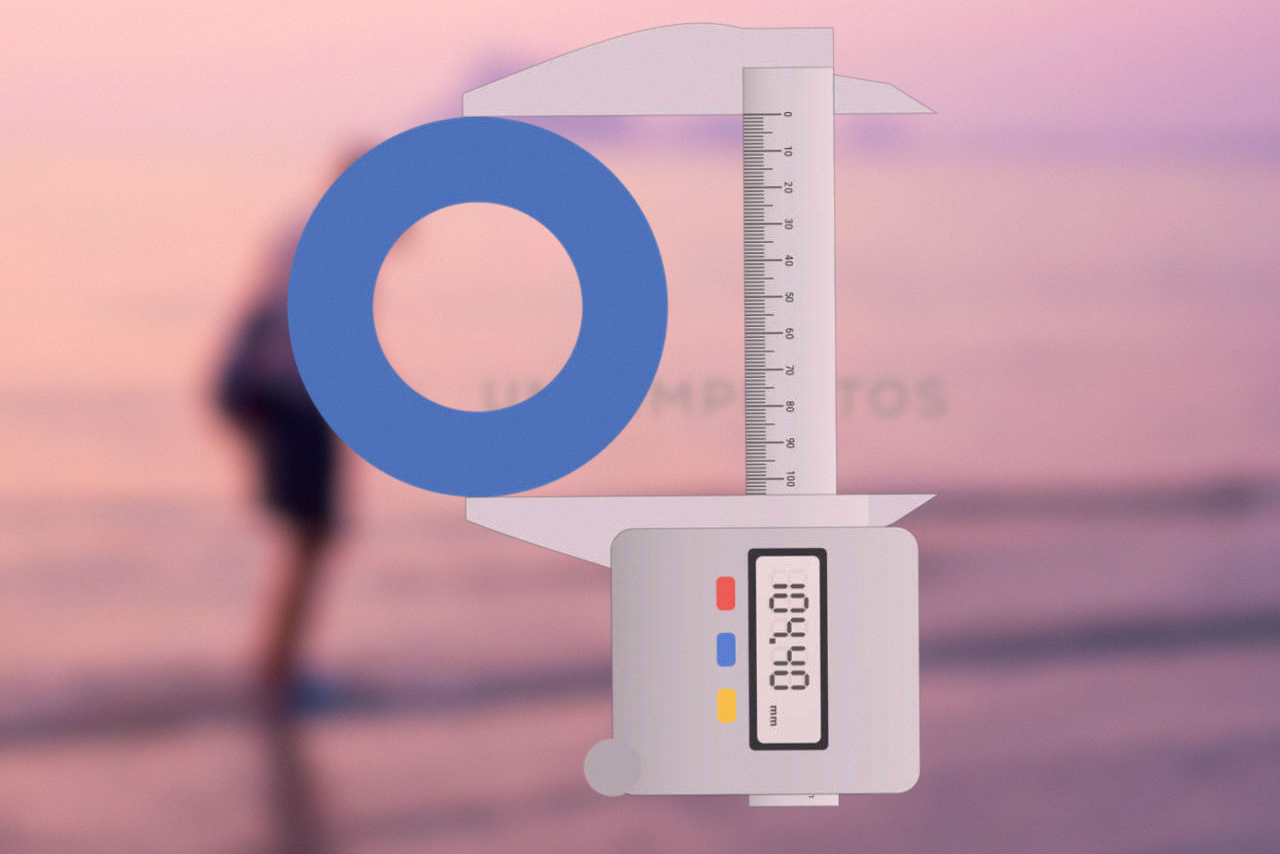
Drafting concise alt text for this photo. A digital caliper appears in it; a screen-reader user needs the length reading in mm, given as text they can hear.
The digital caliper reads 104.40 mm
